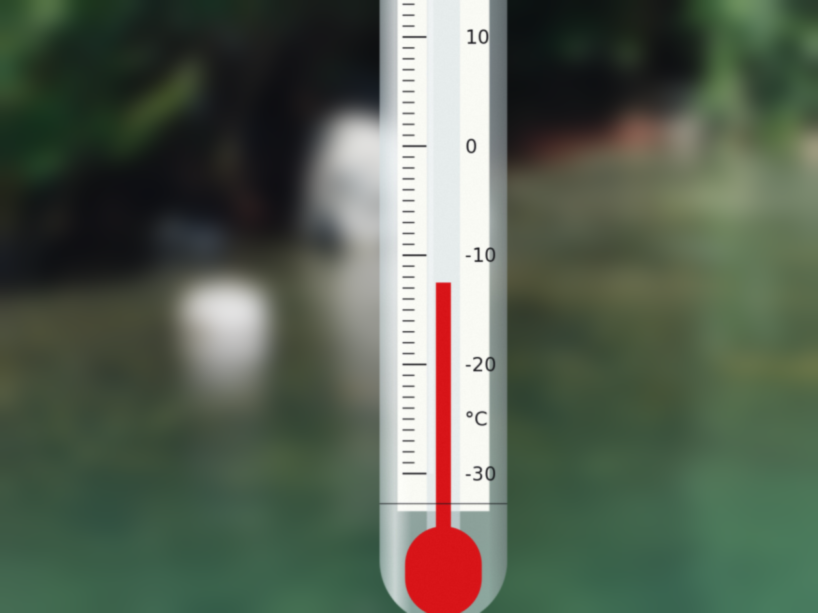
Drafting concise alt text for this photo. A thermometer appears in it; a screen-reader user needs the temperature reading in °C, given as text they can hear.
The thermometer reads -12.5 °C
